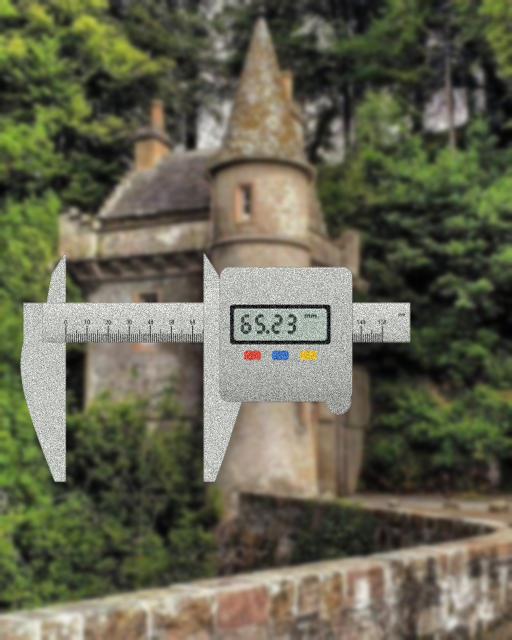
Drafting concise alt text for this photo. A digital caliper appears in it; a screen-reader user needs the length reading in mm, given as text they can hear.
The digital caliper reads 65.23 mm
